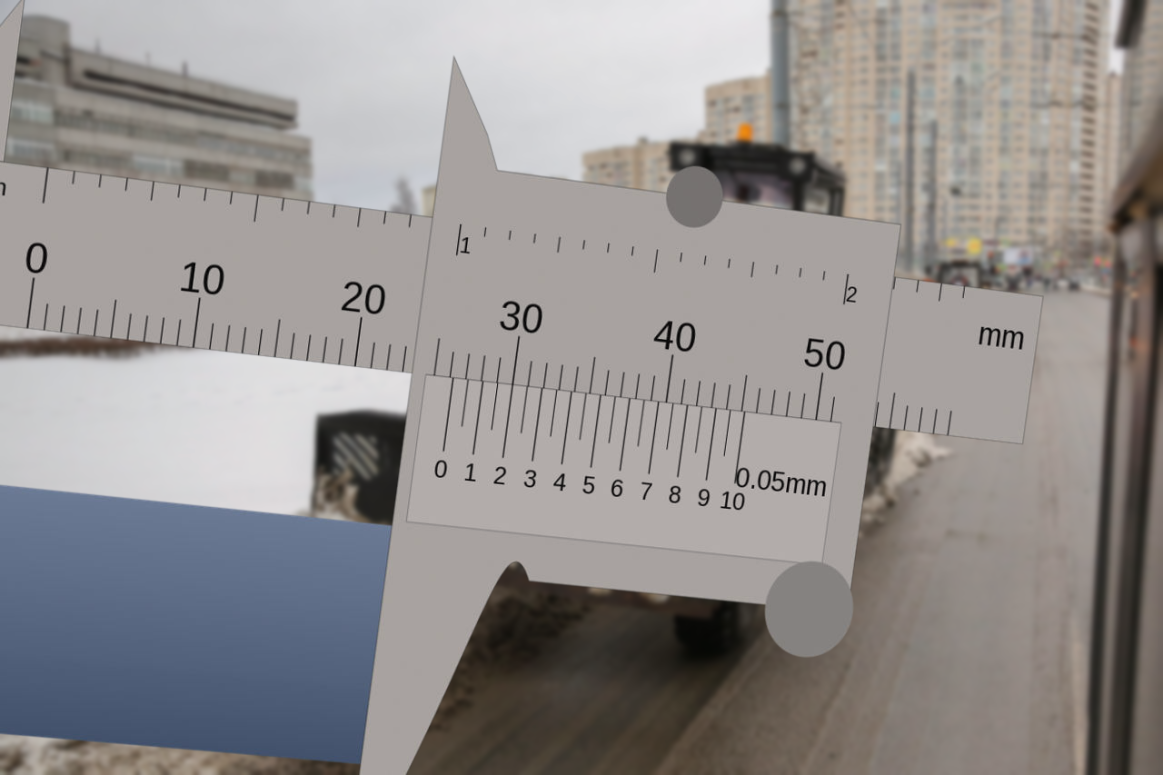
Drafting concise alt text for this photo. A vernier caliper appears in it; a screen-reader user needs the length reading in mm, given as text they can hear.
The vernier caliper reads 26.2 mm
